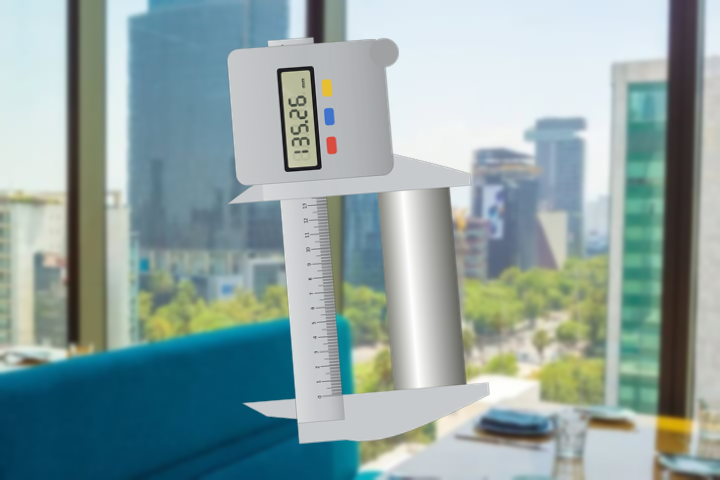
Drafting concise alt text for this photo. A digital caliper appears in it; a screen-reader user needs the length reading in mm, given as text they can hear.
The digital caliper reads 135.26 mm
